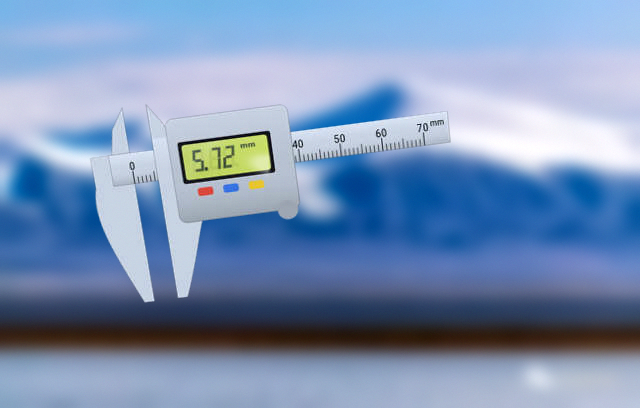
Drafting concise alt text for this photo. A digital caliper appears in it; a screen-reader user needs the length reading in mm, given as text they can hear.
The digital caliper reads 5.72 mm
